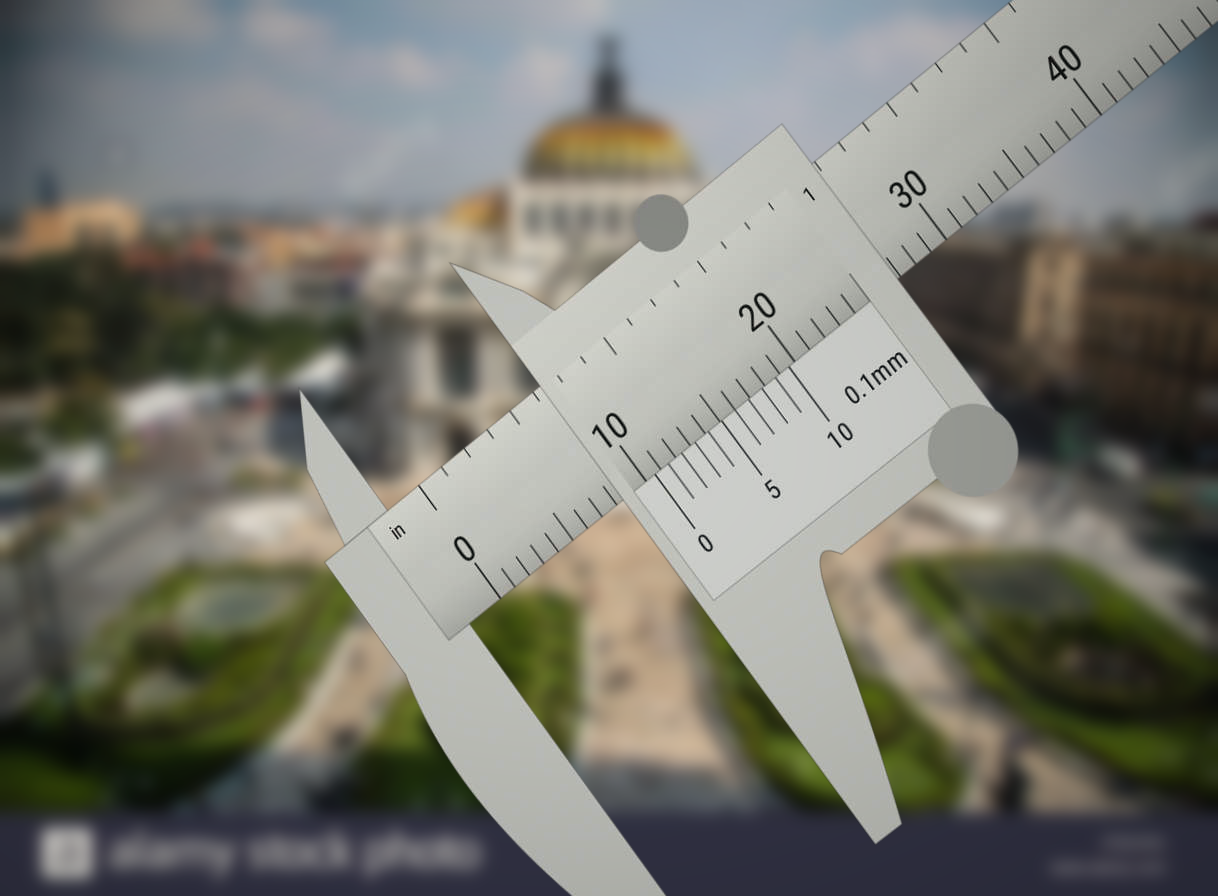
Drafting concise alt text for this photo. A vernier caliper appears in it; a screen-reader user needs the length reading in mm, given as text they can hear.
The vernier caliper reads 10.6 mm
